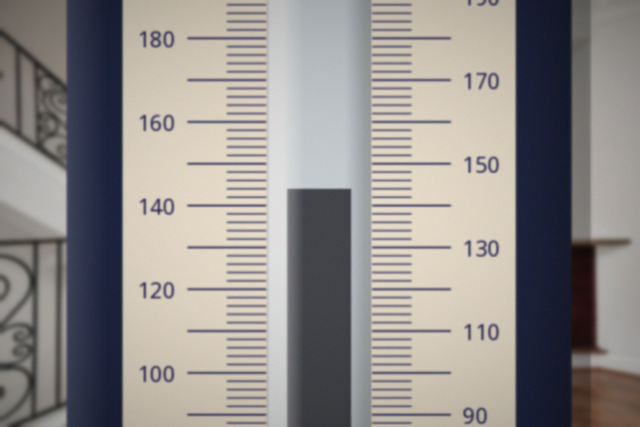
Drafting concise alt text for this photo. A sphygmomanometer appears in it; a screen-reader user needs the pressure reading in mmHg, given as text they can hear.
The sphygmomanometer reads 144 mmHg
